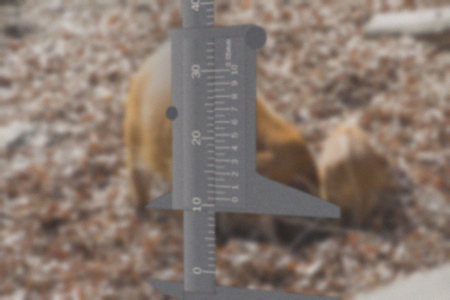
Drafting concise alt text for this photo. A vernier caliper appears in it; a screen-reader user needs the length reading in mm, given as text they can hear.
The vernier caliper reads 11.0 mm
